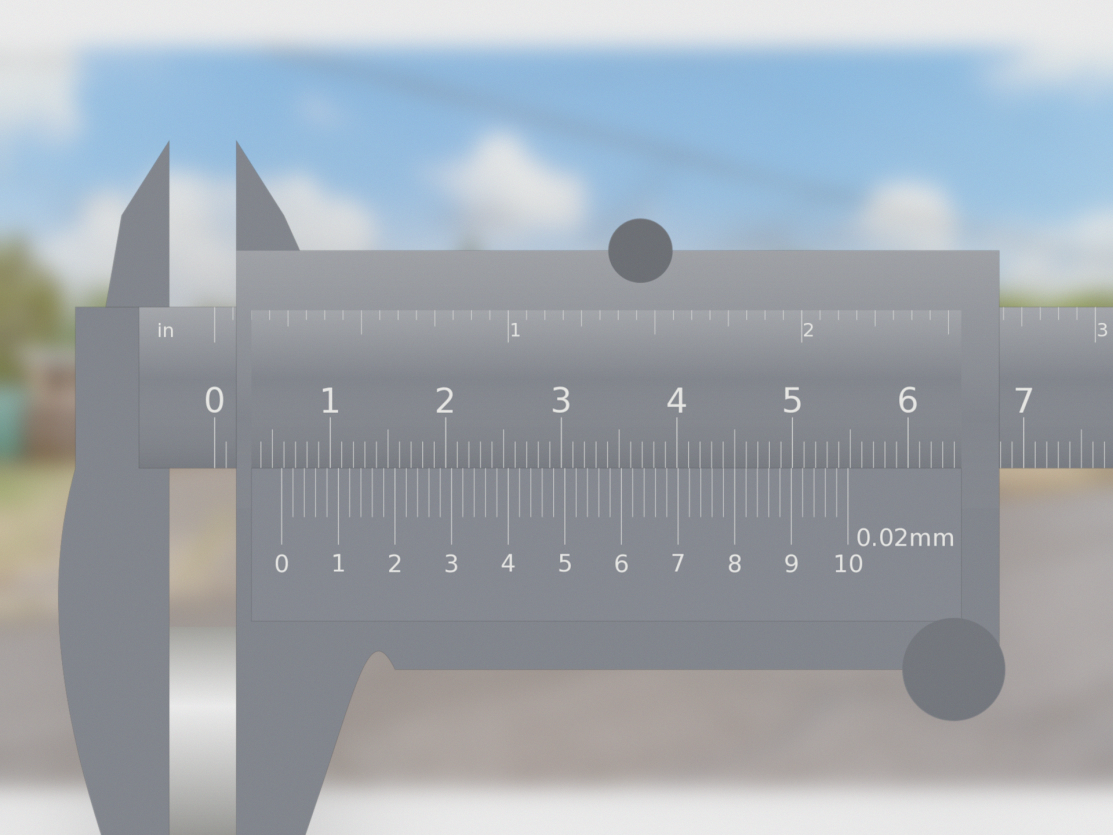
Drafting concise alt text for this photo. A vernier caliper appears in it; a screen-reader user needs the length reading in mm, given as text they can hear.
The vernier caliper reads 5.8 mm
